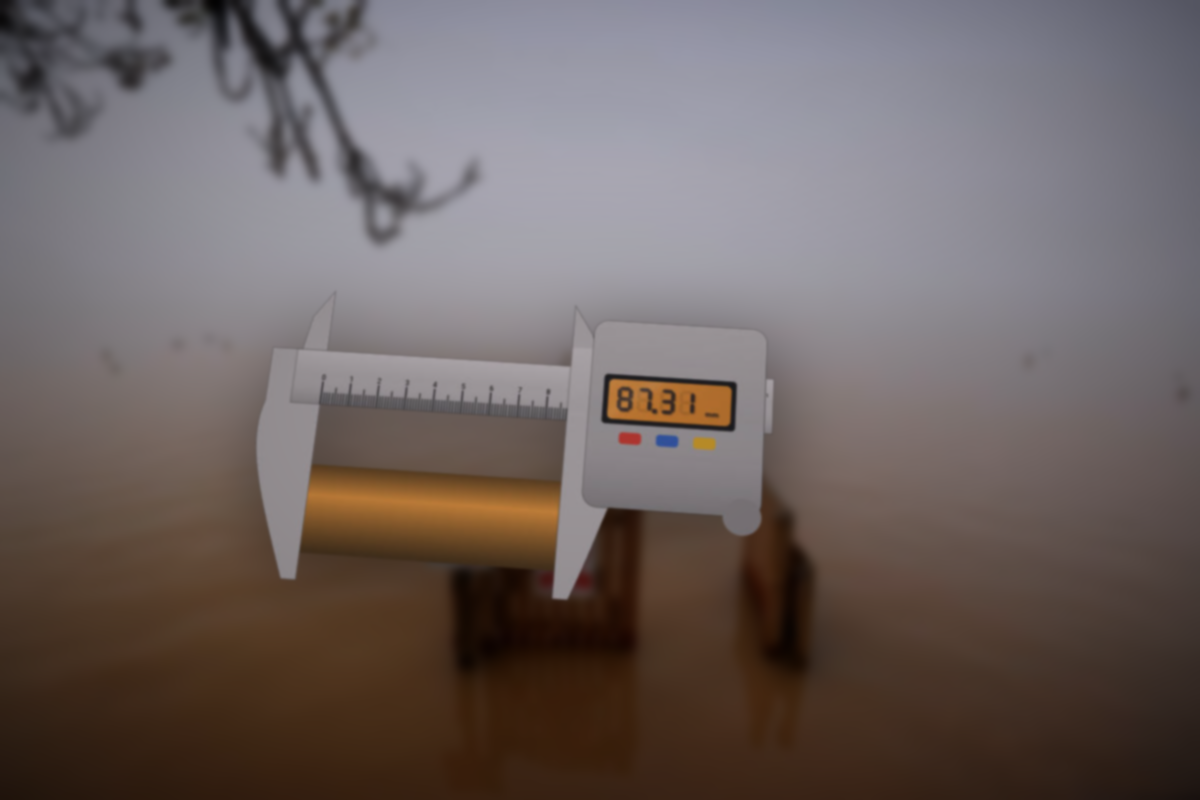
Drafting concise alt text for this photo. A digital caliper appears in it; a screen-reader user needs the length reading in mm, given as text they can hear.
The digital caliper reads 87.31 mm
